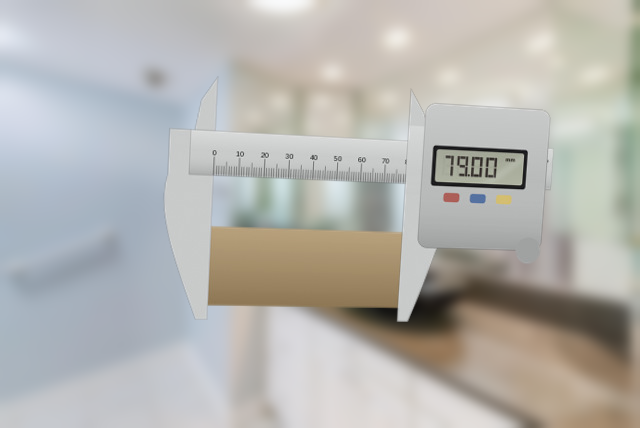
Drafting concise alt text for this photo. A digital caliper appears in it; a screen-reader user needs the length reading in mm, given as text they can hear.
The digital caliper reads 79.00 mm
